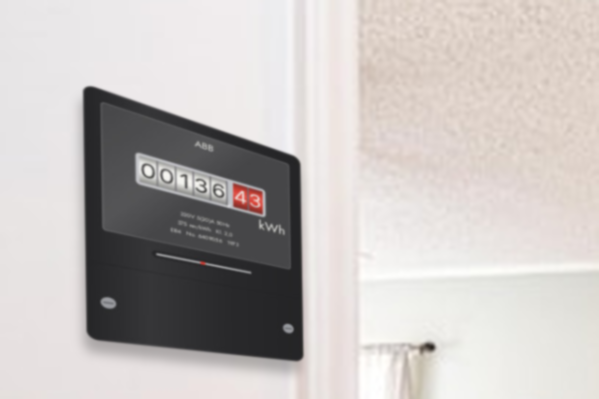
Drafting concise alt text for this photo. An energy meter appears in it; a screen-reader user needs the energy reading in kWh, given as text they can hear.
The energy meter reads 136.43 kWh
